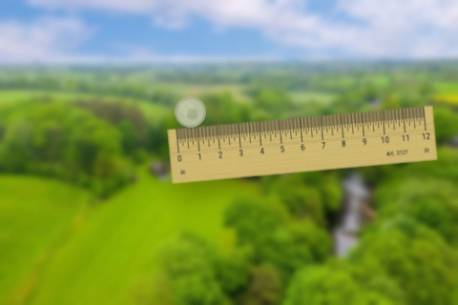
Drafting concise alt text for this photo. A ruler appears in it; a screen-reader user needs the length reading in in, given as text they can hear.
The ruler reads 1.5 in
